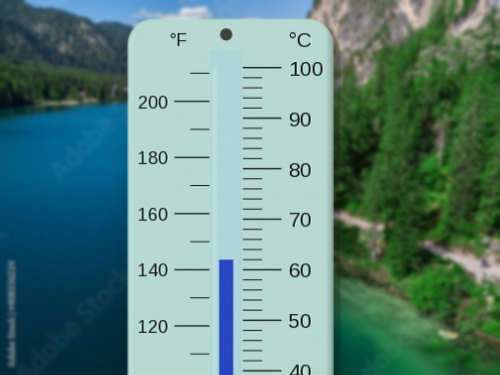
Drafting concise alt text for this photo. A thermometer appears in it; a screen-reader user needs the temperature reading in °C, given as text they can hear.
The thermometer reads 62 °C
